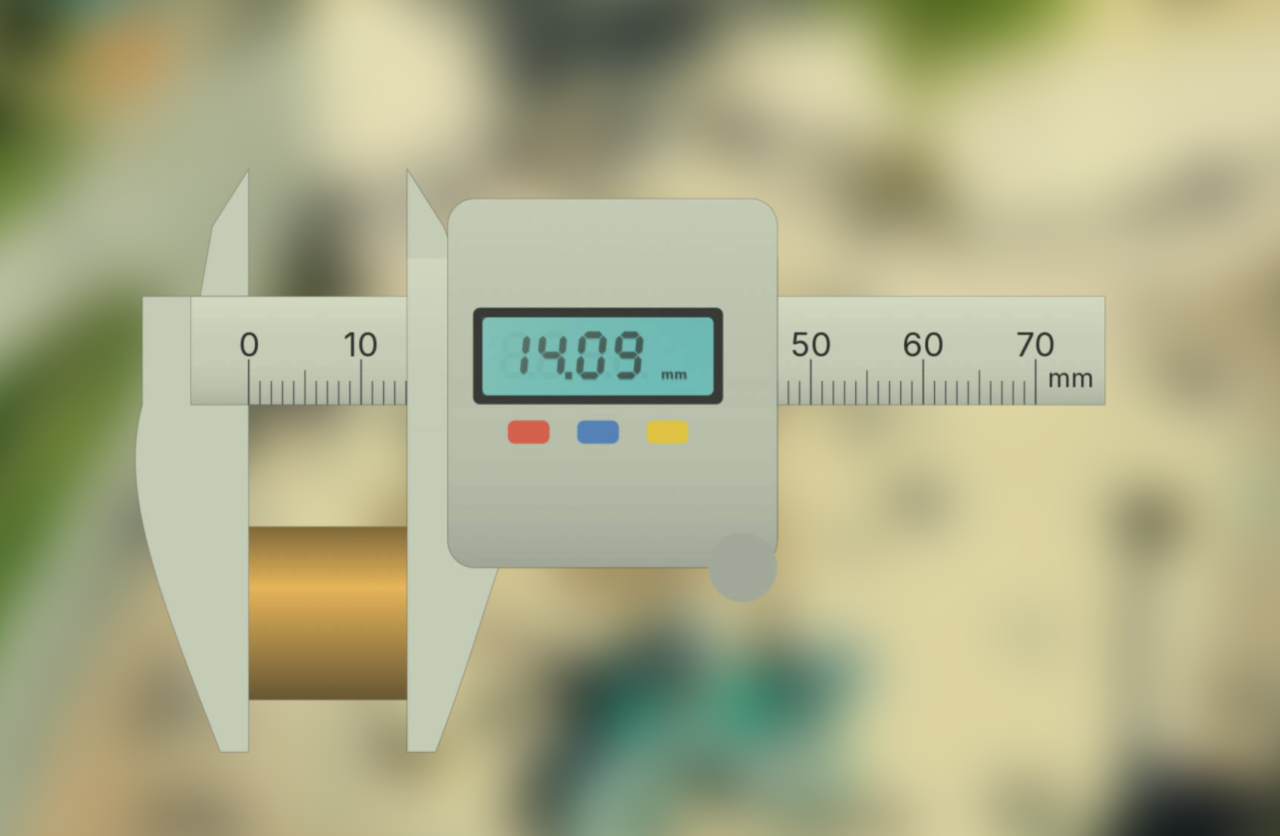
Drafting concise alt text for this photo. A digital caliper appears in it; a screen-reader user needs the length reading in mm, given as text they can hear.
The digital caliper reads 14.09 mm
